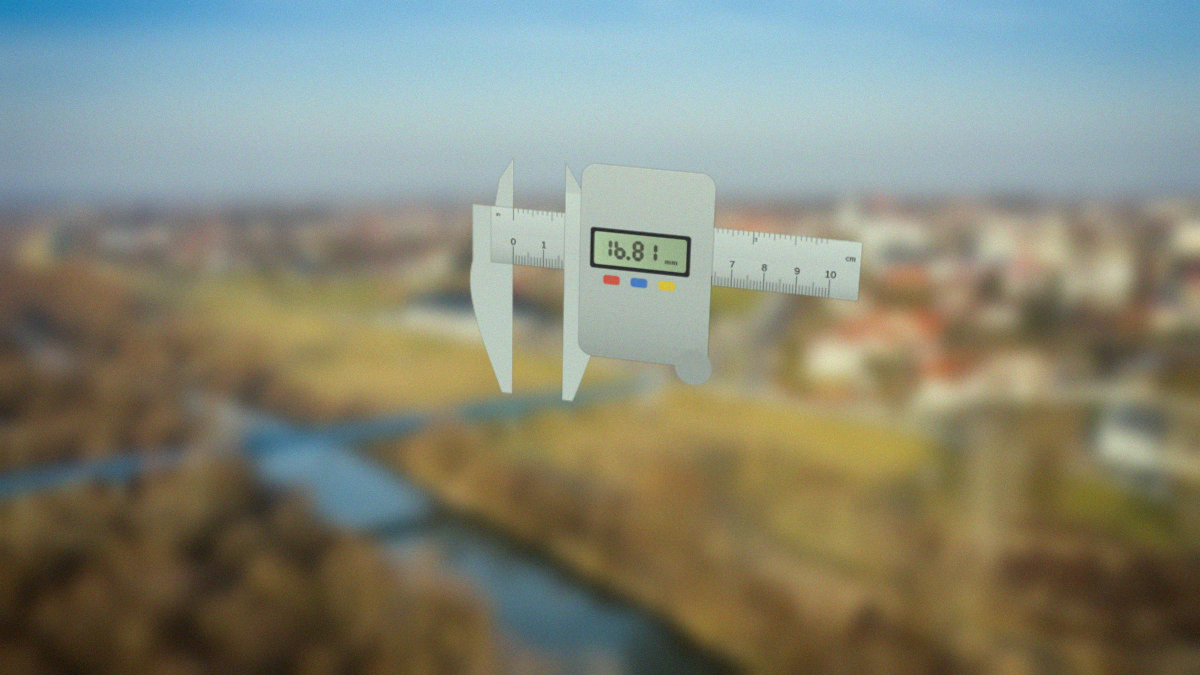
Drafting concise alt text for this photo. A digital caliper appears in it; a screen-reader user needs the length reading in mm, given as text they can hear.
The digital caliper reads 16.81 mm
